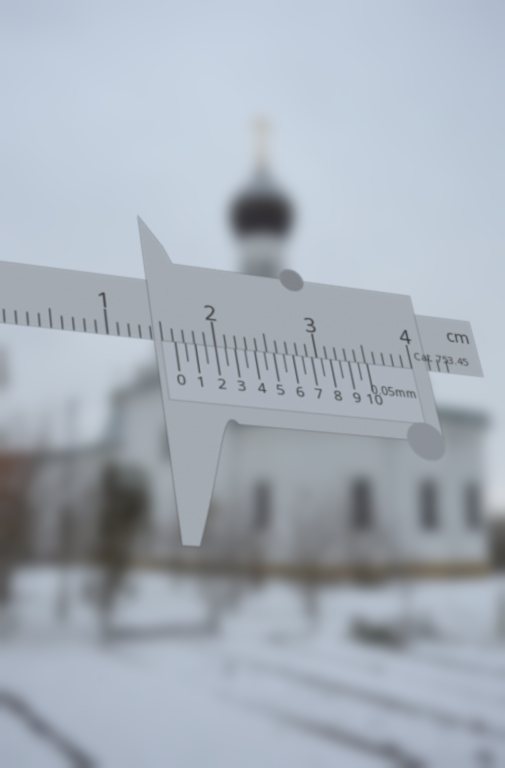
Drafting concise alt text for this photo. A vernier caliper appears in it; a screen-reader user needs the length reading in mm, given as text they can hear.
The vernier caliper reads 16.2 mm
